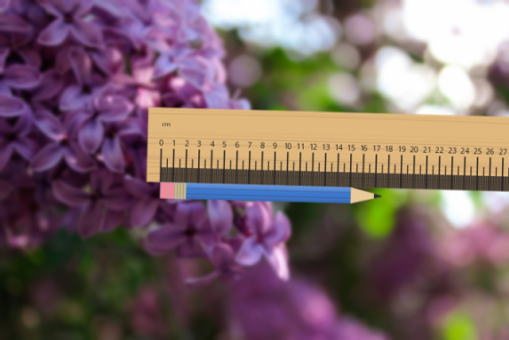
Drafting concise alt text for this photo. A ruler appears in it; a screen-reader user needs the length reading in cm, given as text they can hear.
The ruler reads 17.5 cm
